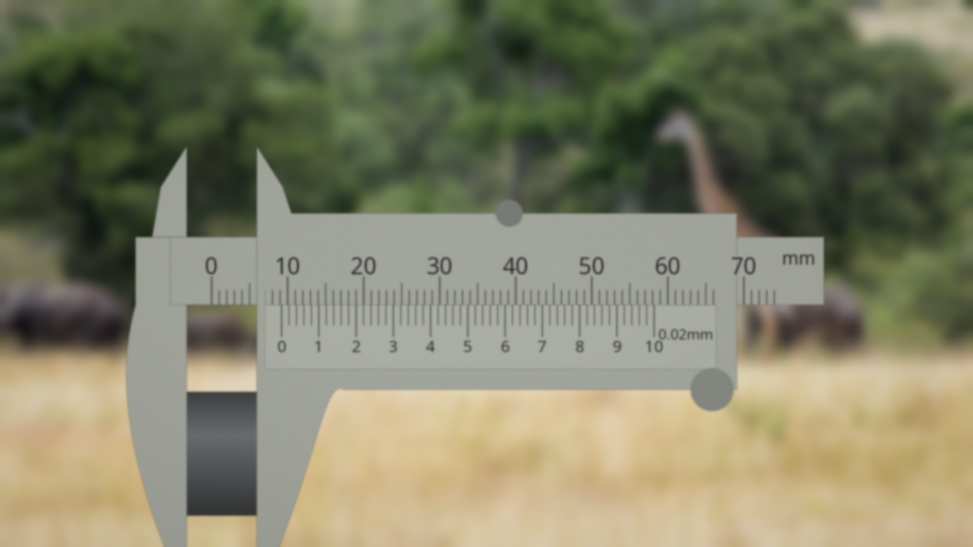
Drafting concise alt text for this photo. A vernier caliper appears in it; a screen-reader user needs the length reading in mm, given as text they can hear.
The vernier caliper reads 9.2 mm
